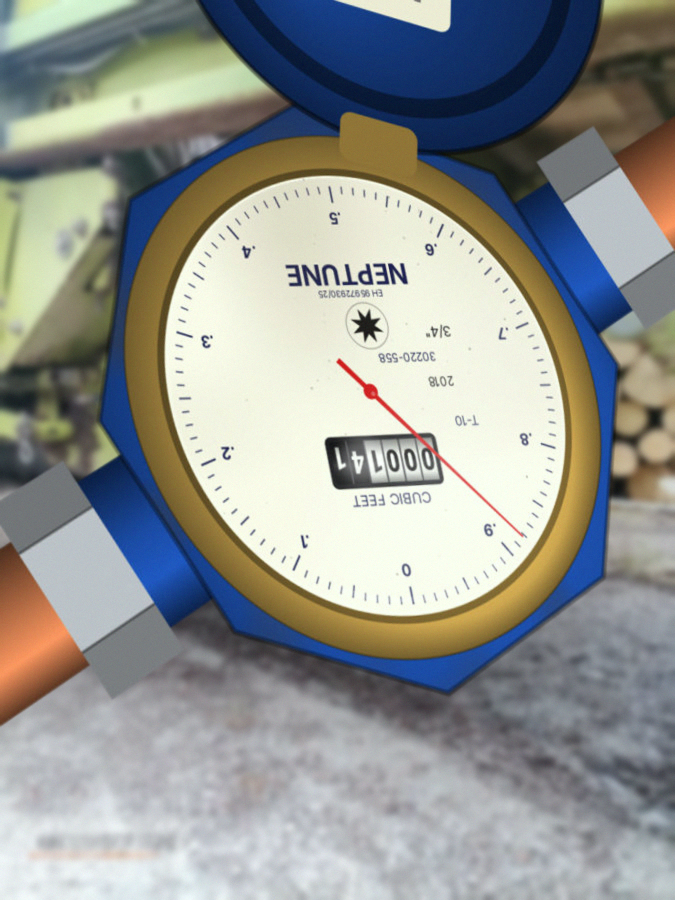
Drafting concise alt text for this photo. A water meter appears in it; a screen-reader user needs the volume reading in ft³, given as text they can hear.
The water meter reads 140.88 ft³
